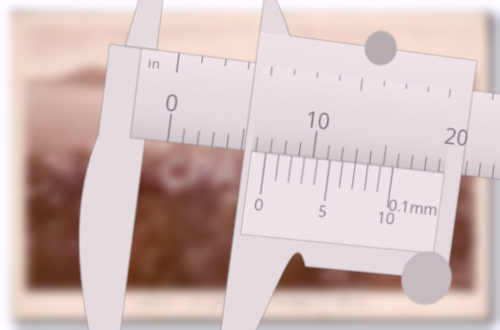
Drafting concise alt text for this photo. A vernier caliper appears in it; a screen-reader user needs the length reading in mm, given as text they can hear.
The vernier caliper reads 6.7 mm
